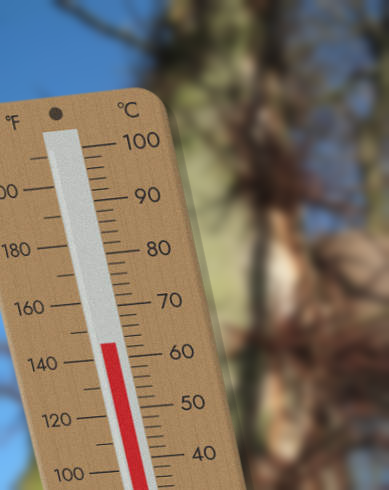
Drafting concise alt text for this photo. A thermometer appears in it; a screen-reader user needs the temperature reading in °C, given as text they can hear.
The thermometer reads 63 °C
